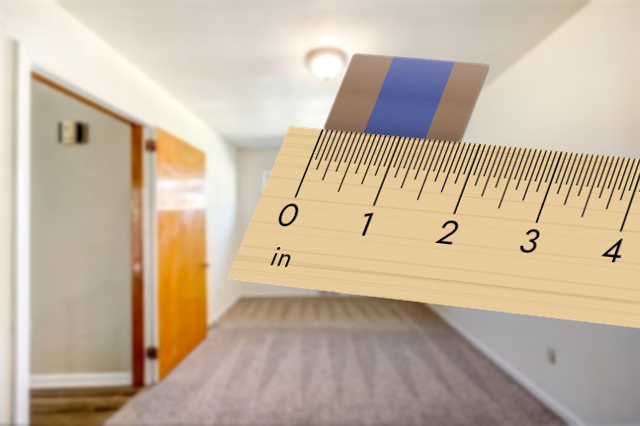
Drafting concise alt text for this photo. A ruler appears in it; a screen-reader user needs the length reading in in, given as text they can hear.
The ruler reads 1.75 in
